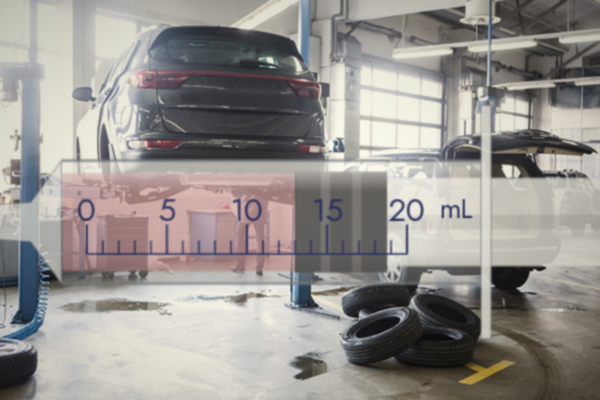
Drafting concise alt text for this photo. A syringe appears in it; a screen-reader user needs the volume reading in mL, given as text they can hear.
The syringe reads 13 mL
